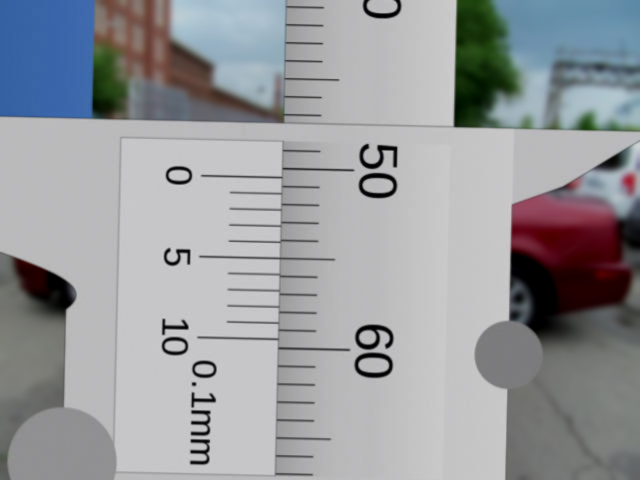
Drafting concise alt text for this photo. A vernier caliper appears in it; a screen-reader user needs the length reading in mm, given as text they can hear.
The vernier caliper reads 50.5 mm
